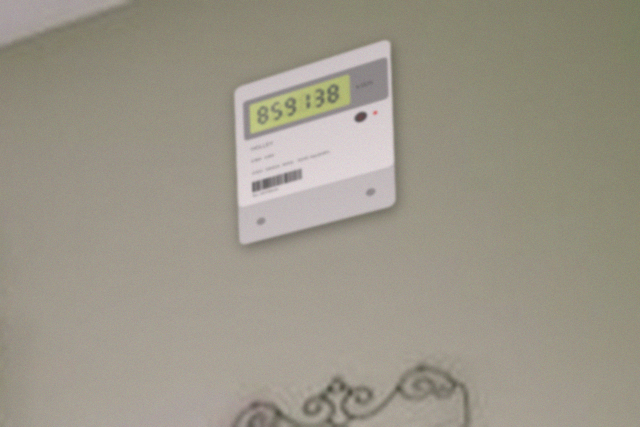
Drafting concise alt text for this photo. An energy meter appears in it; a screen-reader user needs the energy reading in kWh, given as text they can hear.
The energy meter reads 859138 kWh
